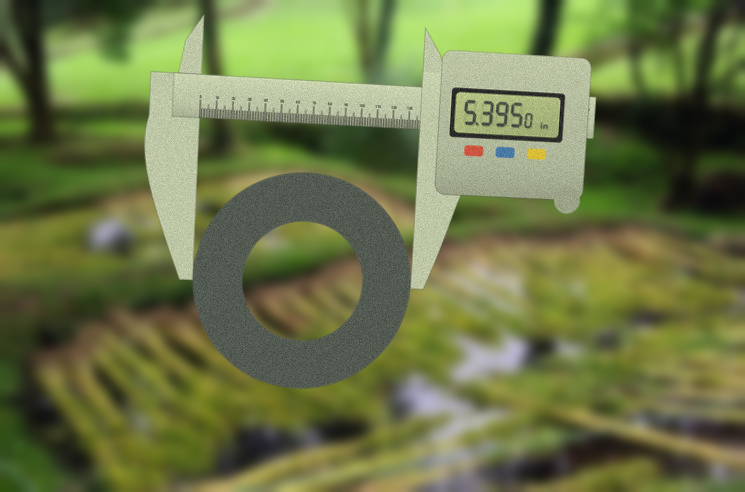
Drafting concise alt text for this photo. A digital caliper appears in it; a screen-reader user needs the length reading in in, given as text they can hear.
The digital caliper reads 5.3950 in
